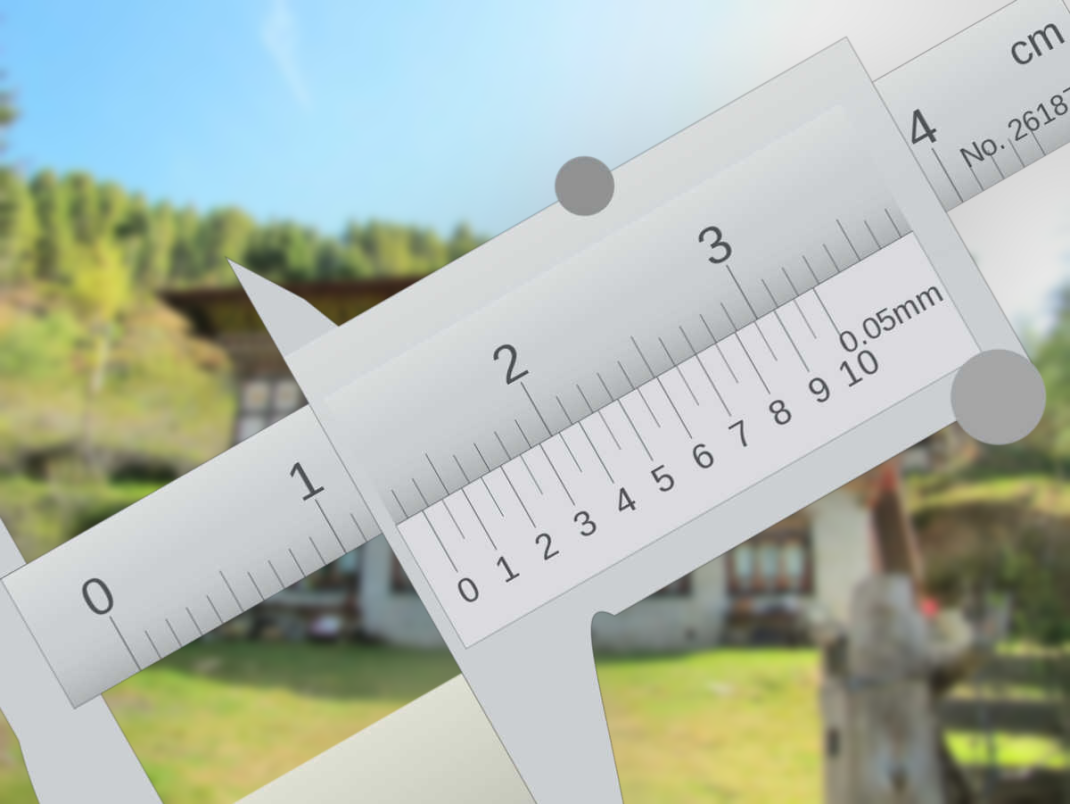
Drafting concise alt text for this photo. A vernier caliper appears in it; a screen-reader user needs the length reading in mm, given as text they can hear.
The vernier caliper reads 13.70 mm
